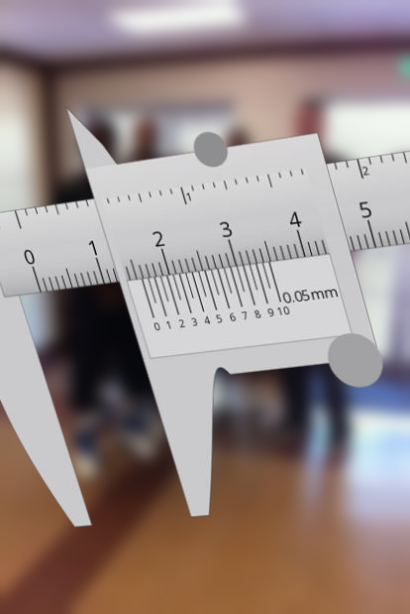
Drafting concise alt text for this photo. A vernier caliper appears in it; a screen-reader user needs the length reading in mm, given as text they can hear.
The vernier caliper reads 15.8 mm
